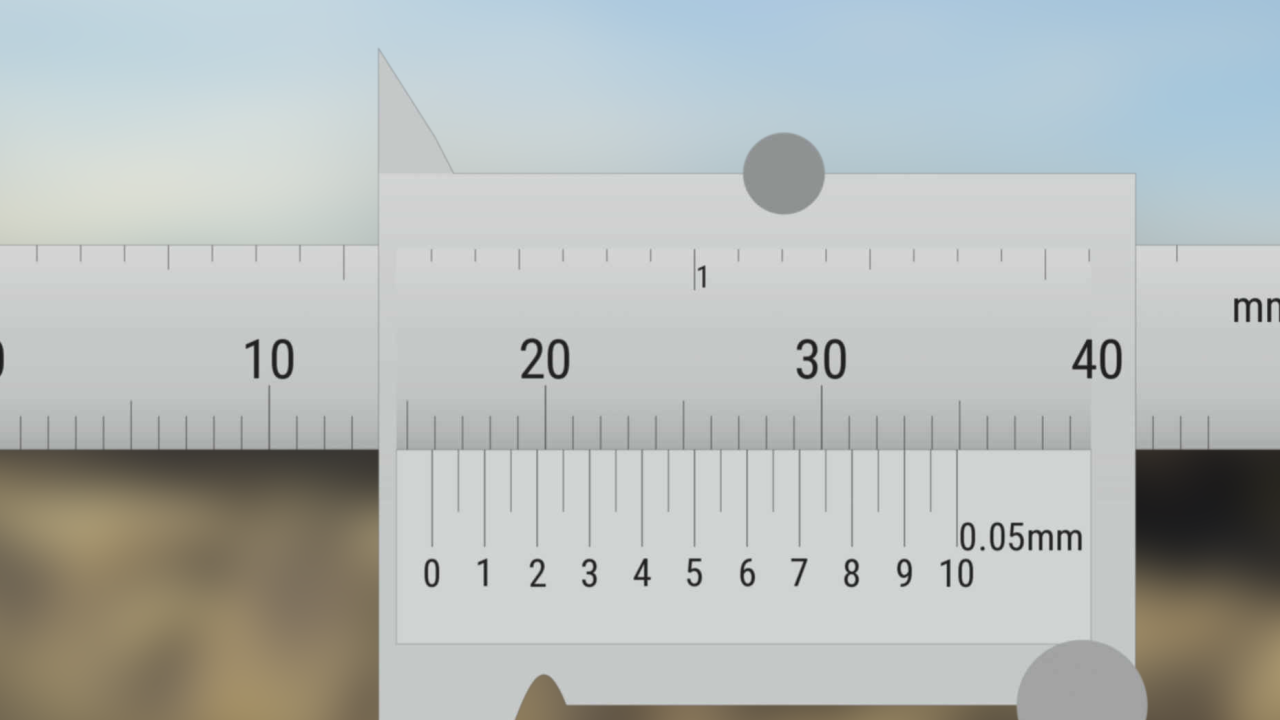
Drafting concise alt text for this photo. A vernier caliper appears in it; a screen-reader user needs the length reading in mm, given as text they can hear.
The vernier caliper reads 15.90 mm
